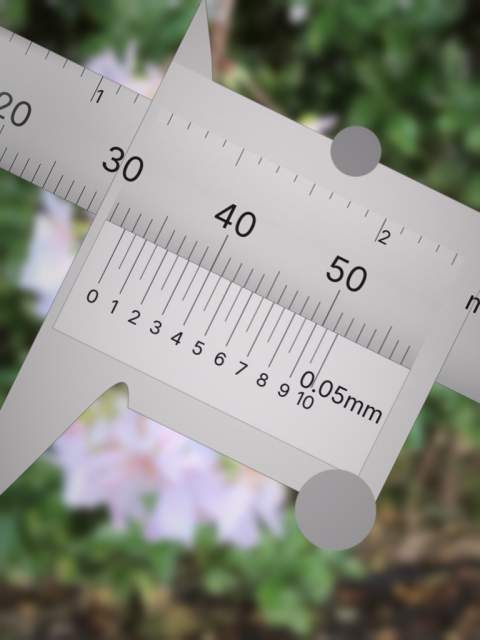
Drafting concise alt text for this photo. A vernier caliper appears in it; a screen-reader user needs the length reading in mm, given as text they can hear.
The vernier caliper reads 32.4 mm
